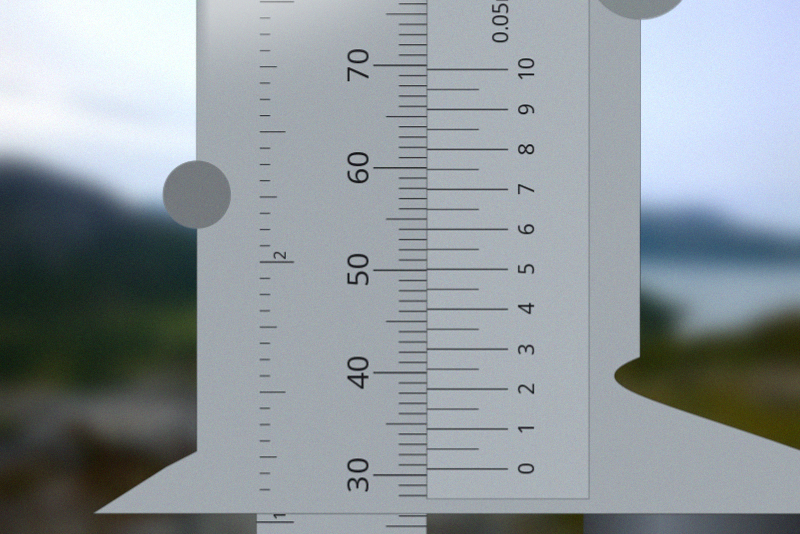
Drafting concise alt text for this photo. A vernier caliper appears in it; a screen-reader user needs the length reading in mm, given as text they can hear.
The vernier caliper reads 30.6 mm
